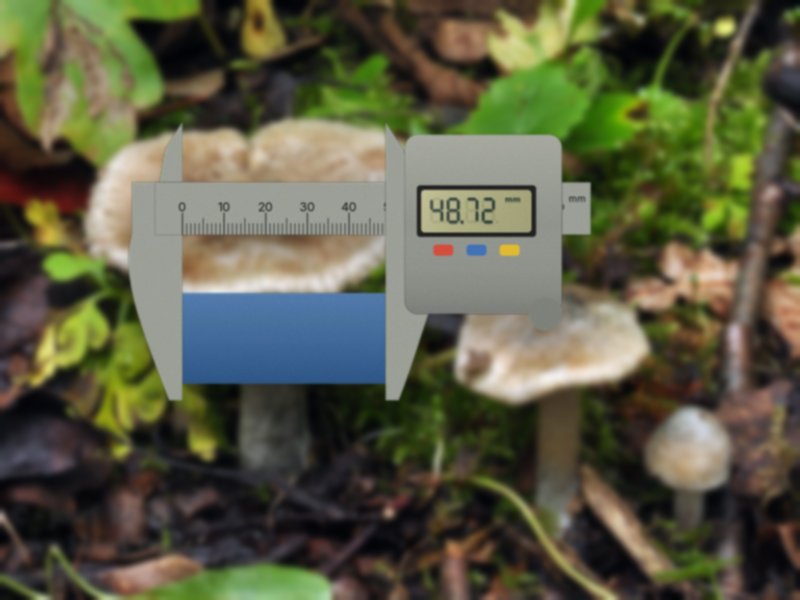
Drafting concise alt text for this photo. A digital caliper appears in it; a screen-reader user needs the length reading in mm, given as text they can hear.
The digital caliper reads 48.72 mm
